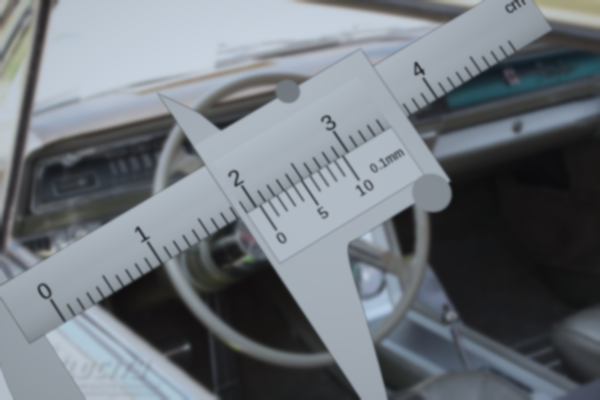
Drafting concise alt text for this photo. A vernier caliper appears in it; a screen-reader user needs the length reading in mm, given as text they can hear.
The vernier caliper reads 20.4 mm
